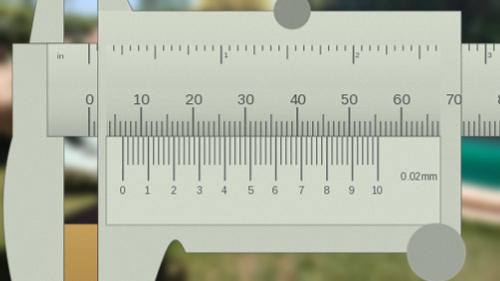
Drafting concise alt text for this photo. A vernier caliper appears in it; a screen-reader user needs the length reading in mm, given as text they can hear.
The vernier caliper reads 6.5 mm
